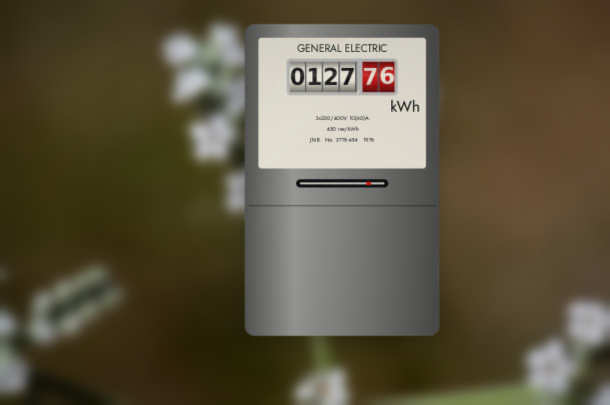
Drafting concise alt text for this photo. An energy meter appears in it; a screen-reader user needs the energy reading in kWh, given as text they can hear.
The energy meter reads 127.76 kWh
